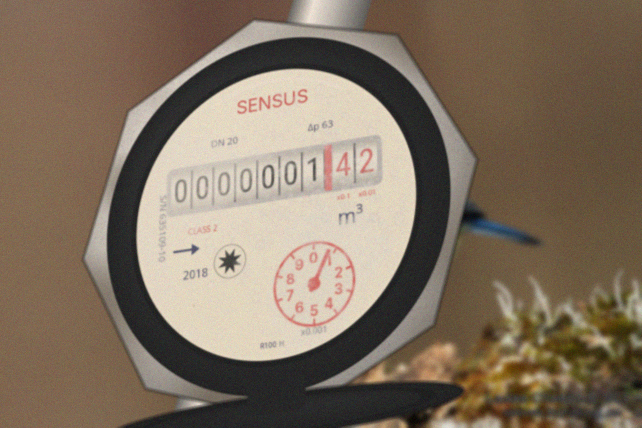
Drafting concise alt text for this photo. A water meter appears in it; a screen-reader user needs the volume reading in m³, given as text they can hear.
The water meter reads 1.420 m³
